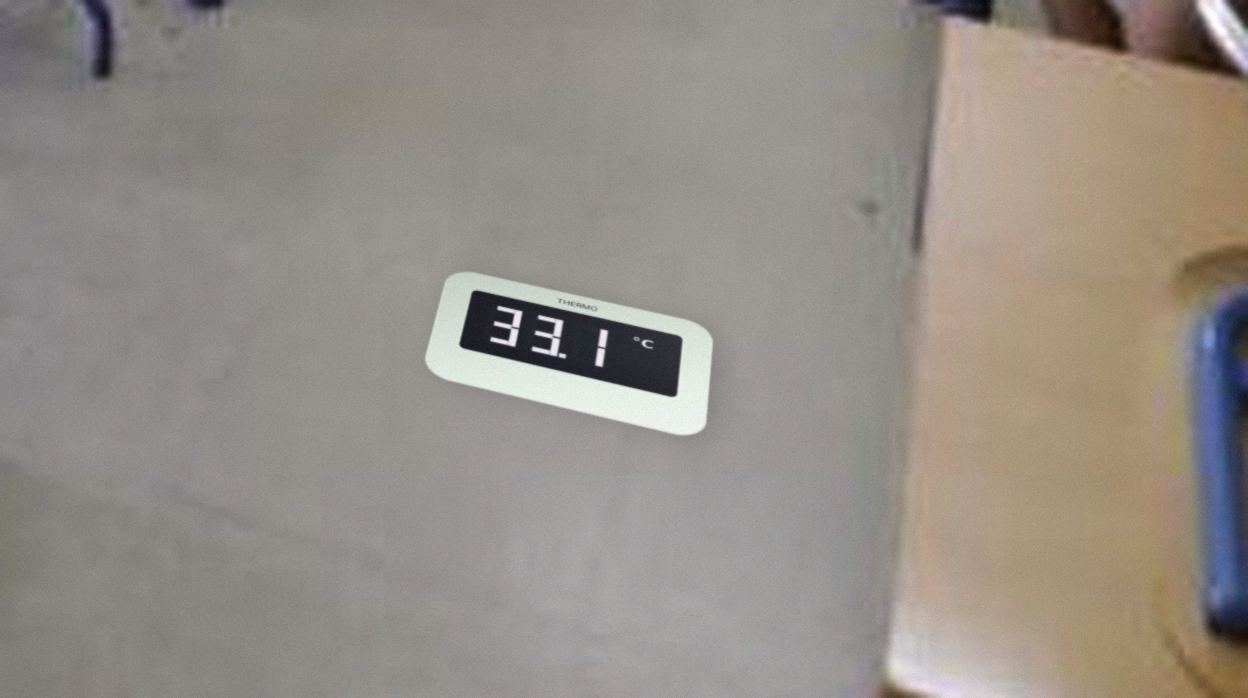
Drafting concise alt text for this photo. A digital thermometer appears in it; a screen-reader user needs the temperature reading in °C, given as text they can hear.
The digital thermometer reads 33.1 °C
